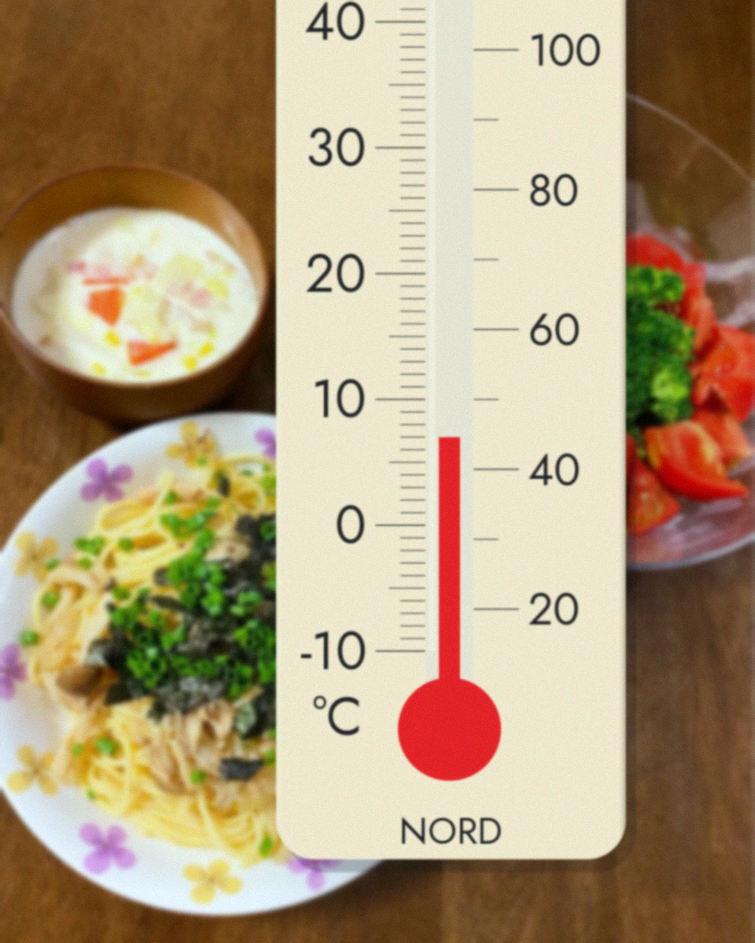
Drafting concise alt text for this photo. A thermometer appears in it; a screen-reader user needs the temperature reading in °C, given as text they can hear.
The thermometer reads 7 °C
